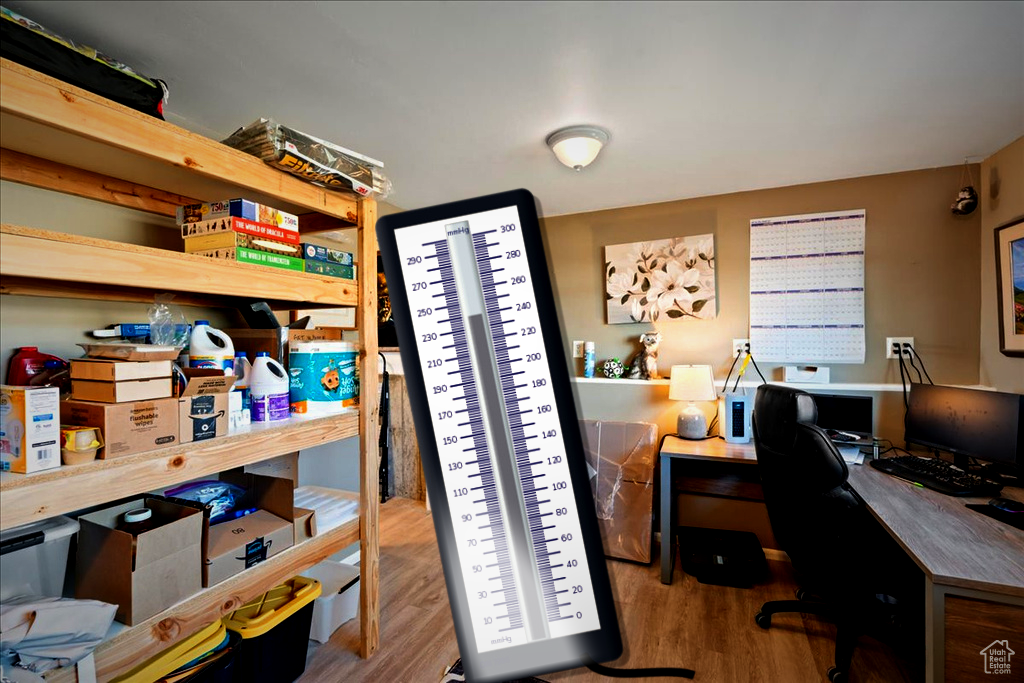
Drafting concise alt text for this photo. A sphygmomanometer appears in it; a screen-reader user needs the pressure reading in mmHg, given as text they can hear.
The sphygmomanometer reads 240 mmHg
